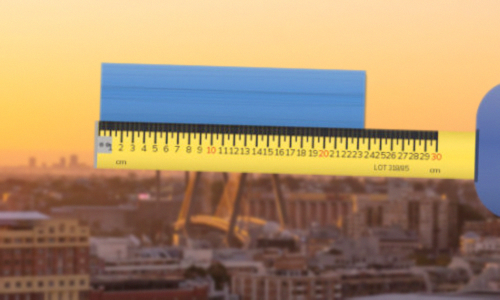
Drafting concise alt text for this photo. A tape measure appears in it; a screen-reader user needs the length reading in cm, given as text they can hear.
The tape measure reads 23.5 cm
